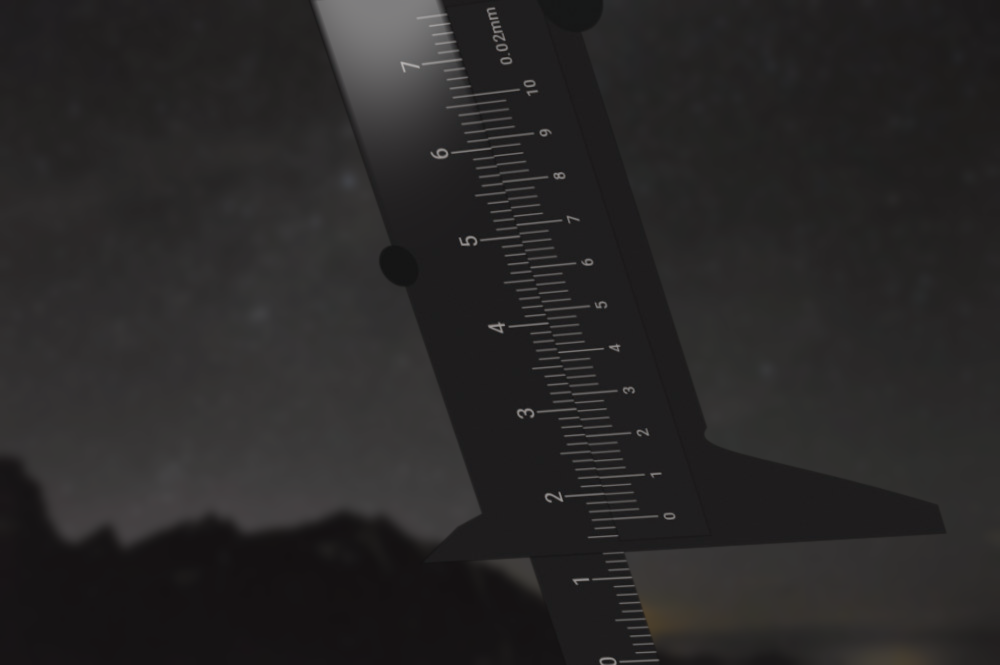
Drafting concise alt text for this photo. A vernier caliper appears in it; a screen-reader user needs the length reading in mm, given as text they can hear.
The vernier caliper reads 17.0 mm
